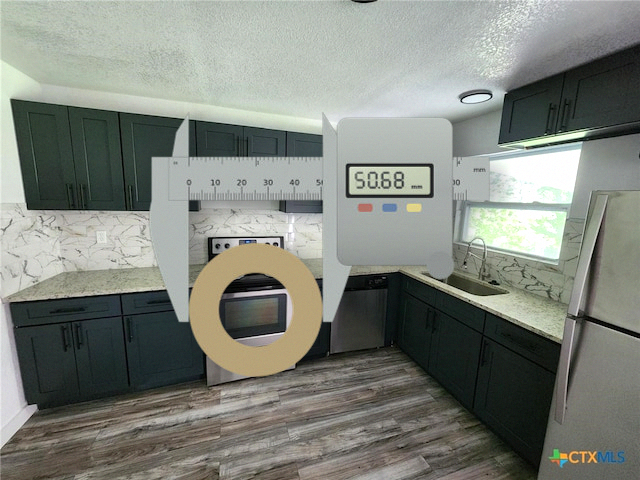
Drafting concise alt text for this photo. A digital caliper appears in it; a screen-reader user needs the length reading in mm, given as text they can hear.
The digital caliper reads 50.68 mm
